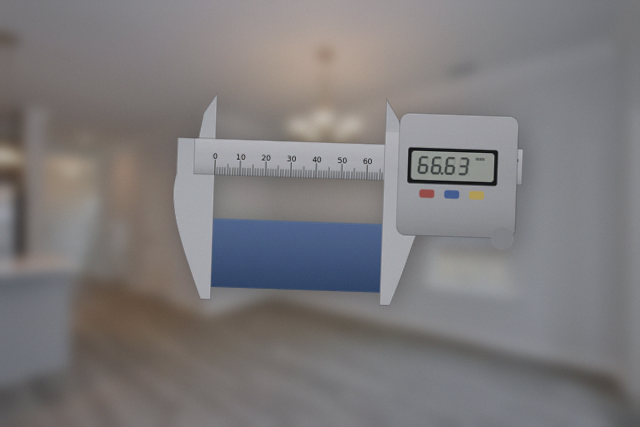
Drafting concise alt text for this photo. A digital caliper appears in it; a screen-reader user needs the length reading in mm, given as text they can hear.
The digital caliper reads 66.63 mm
